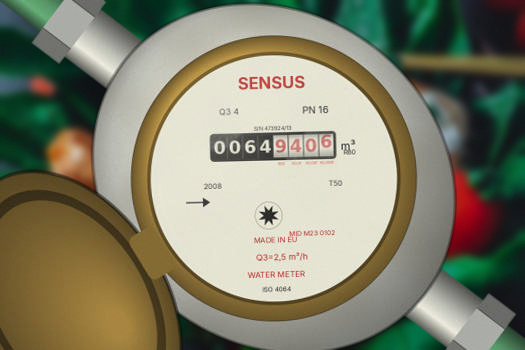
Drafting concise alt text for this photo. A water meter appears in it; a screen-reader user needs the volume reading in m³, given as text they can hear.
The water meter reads 64.9406 m³
